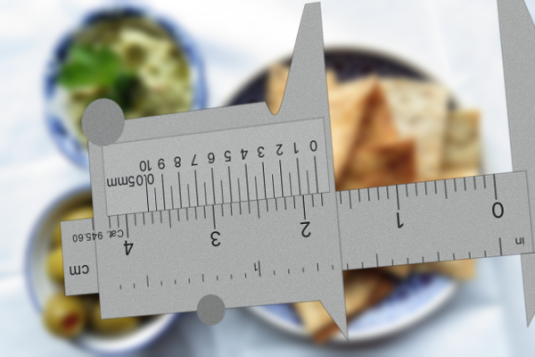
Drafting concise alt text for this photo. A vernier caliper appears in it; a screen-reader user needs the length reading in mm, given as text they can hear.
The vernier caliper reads 18.4 mm
